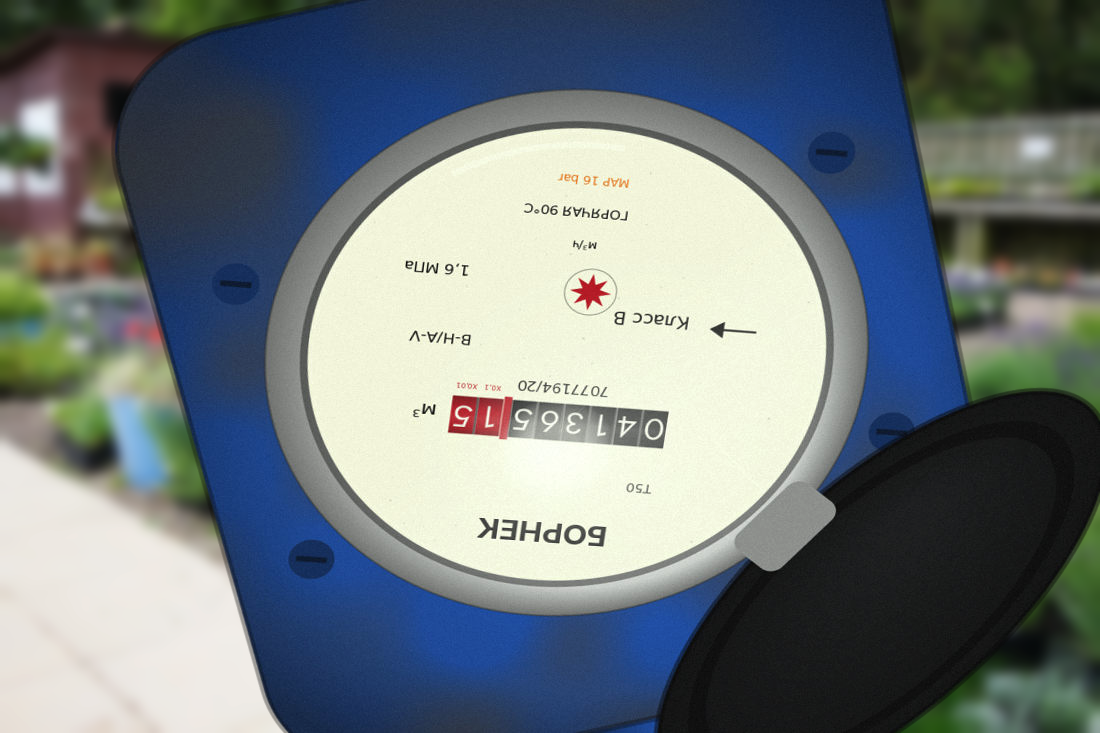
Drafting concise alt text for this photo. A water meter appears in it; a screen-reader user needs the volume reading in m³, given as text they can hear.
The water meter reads 41365.15 m³
